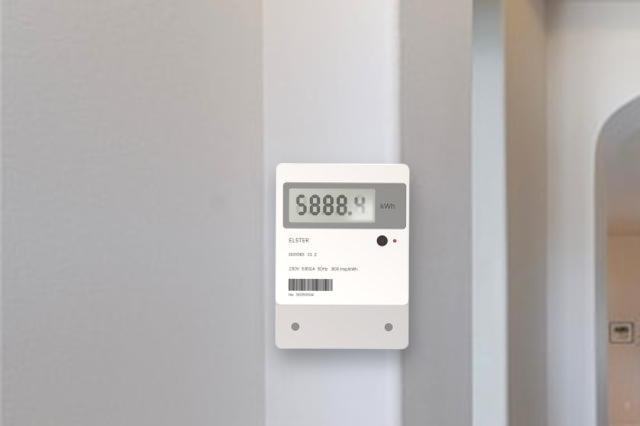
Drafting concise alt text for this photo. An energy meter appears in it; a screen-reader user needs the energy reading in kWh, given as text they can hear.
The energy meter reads 5888.4 kWh
